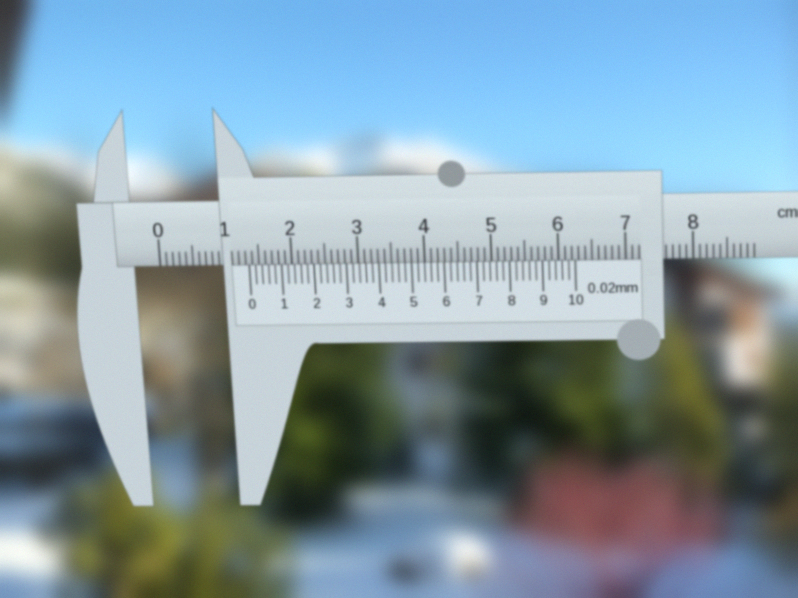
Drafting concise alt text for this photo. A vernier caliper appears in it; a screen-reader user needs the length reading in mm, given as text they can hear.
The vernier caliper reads 13.5 mm
